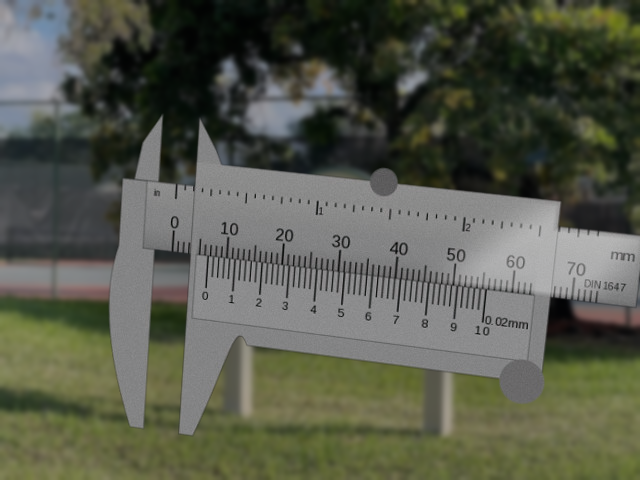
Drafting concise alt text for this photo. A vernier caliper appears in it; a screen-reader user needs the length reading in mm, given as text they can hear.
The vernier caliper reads 6.6 mm
